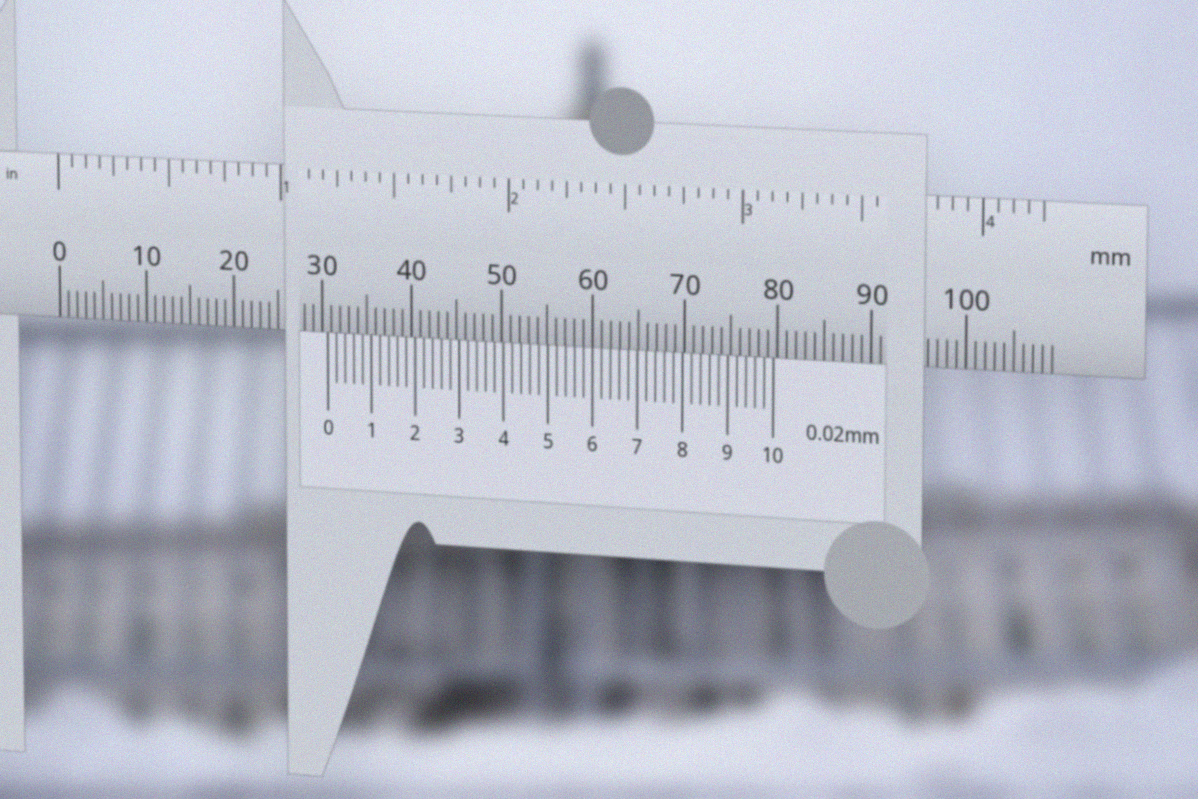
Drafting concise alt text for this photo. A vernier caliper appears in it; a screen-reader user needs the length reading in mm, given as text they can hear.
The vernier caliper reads 30.6 mm
